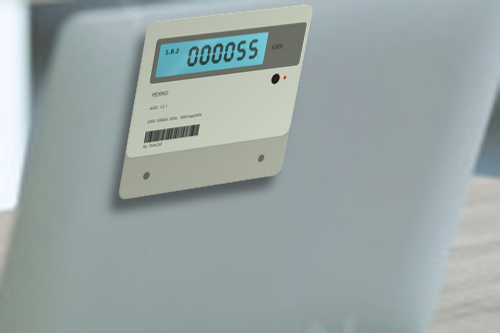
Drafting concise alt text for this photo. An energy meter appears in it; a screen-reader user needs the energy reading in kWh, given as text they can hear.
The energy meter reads 55 kWh
